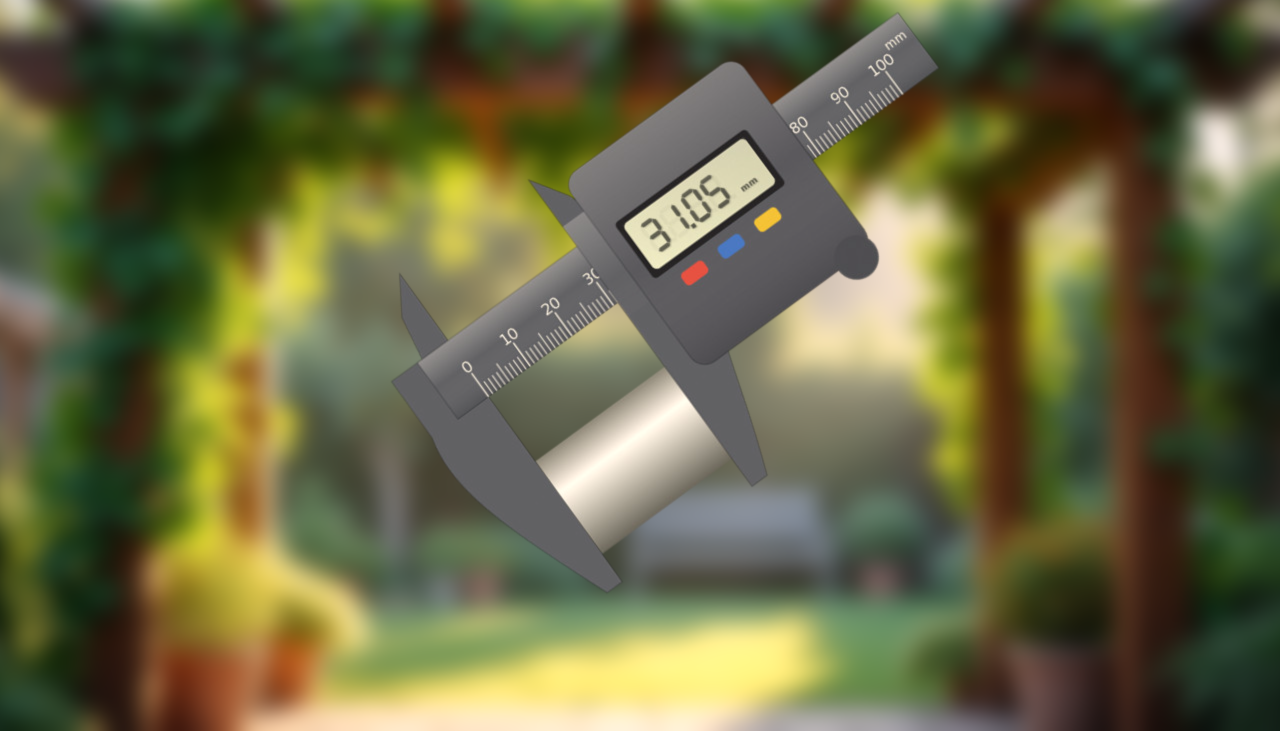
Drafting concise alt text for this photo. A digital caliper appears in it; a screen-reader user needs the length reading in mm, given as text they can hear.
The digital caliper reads 31.05 mm
